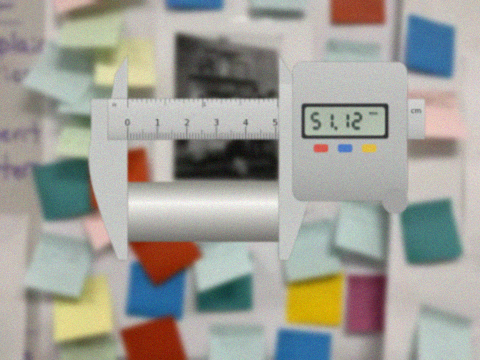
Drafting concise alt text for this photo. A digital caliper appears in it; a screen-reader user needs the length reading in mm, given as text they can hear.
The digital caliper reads 51.12 mm
